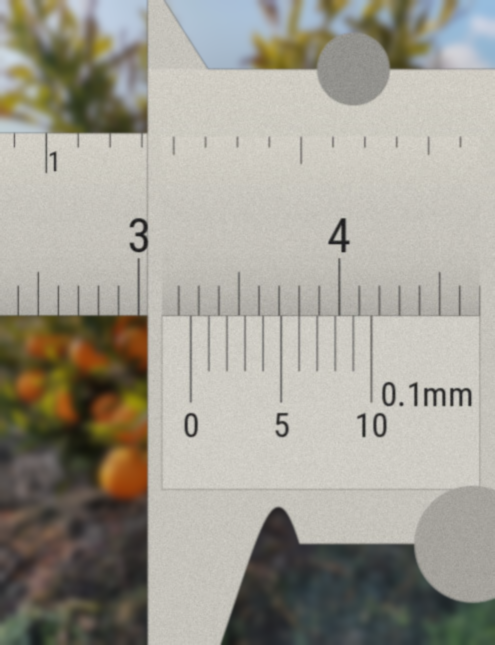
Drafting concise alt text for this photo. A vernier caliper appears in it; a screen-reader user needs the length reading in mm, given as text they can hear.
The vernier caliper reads 32.6 mm
